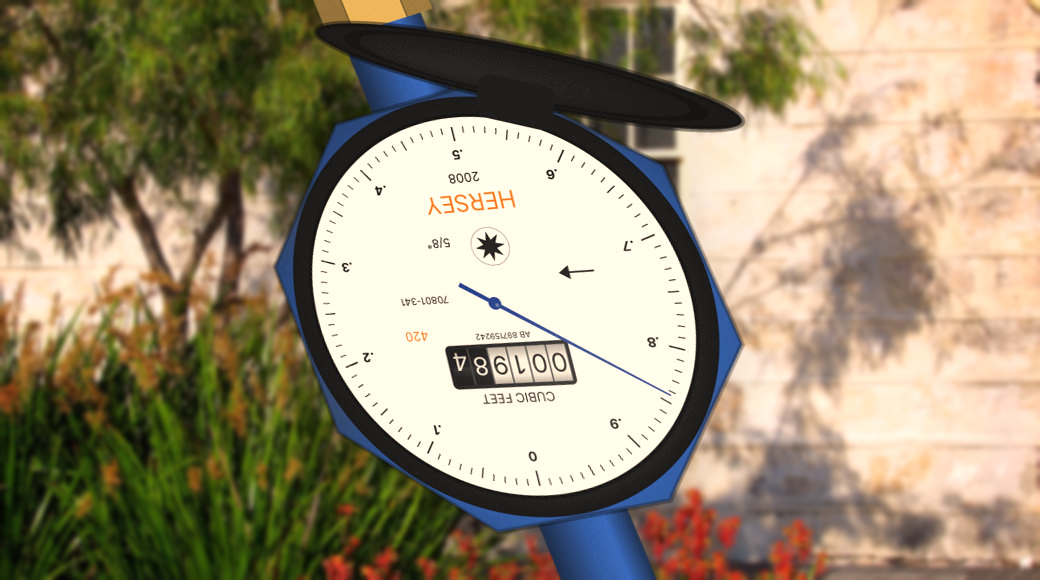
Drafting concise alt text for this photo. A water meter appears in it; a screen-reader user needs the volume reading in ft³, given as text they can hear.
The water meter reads 1983.84 ft³
